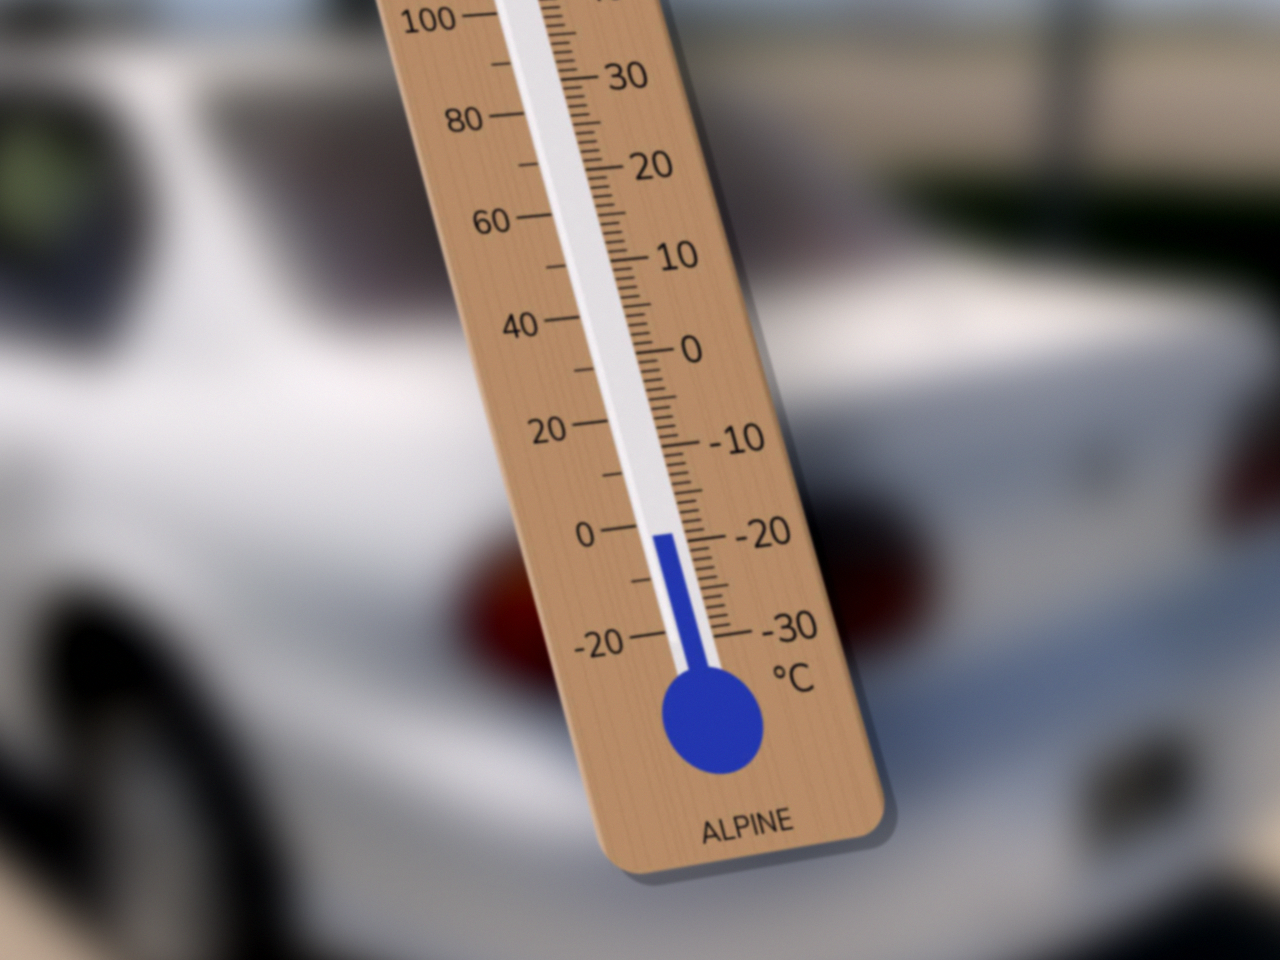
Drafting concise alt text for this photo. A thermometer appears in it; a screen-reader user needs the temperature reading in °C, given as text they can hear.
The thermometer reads -19 °C
